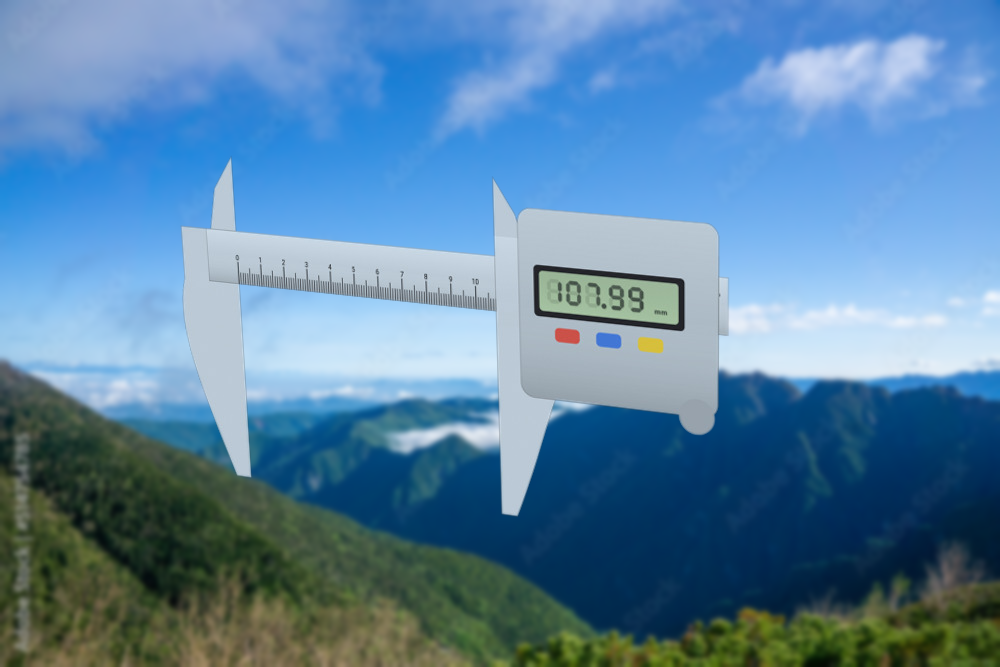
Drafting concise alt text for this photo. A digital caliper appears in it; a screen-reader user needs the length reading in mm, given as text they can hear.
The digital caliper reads 107.99 mm
